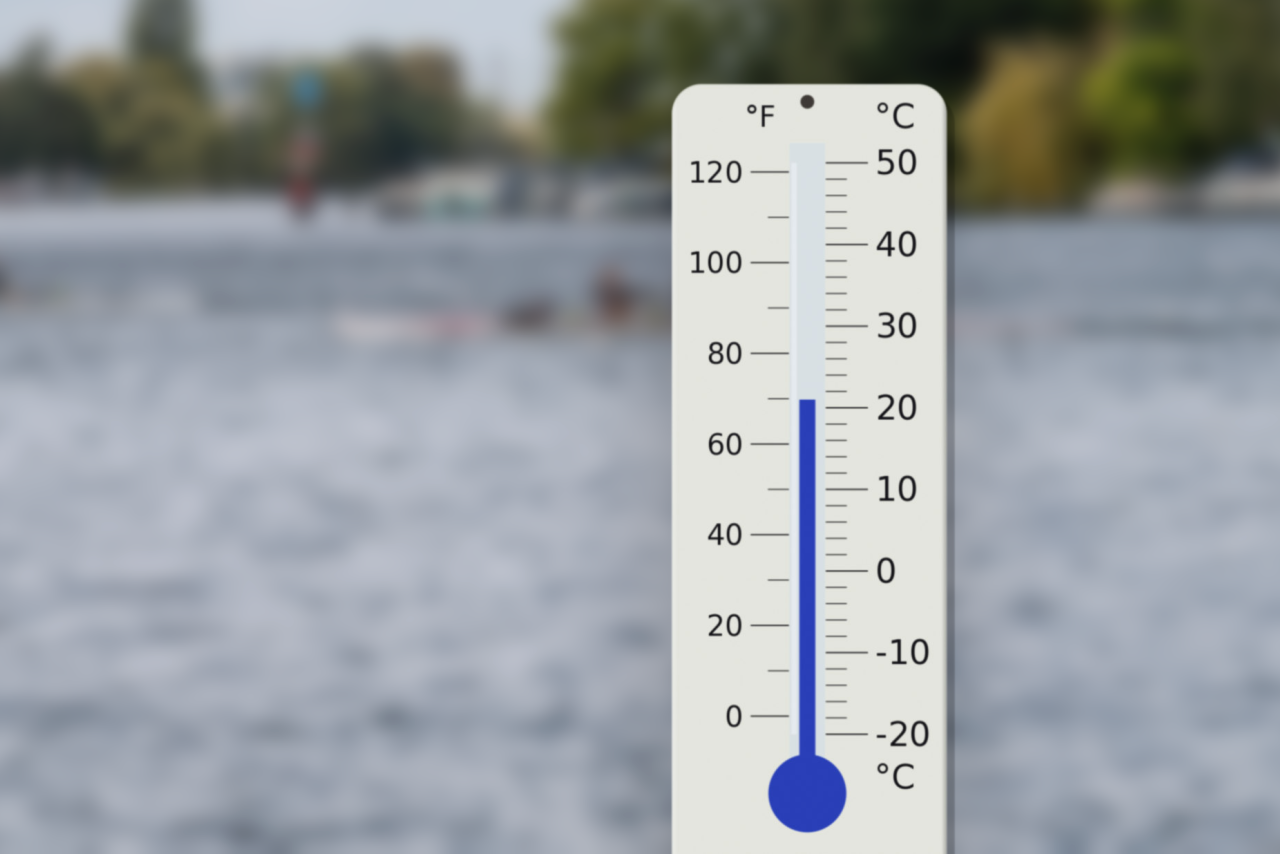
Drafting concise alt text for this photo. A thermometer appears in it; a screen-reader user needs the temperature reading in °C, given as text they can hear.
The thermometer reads 21 °C
